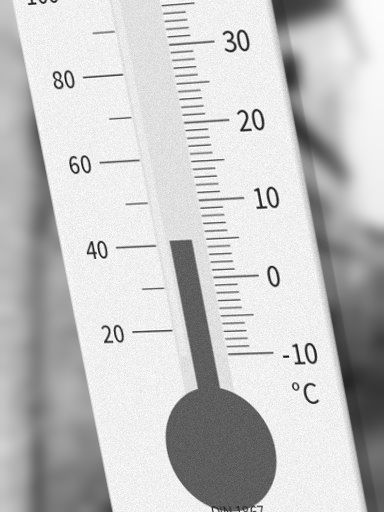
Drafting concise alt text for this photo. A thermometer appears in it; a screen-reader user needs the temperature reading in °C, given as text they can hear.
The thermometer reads 5 °C
